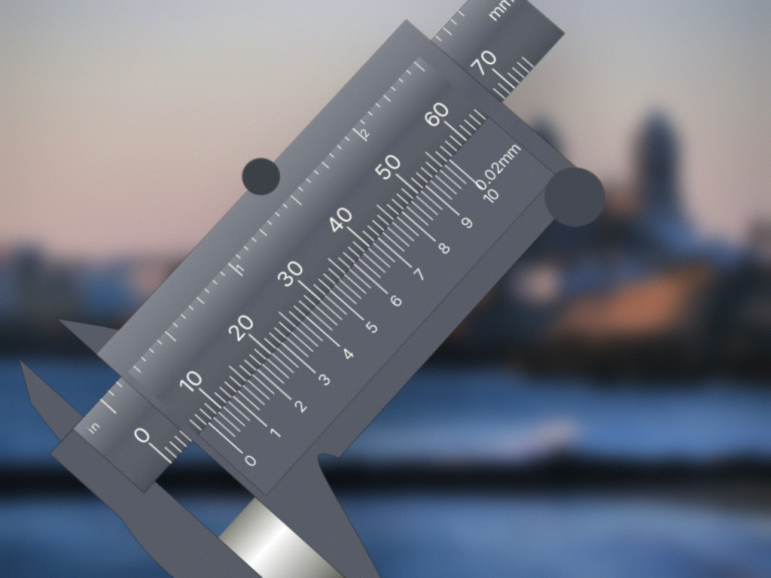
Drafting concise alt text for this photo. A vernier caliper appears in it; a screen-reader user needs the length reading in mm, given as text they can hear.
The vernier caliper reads 7.4 mm
